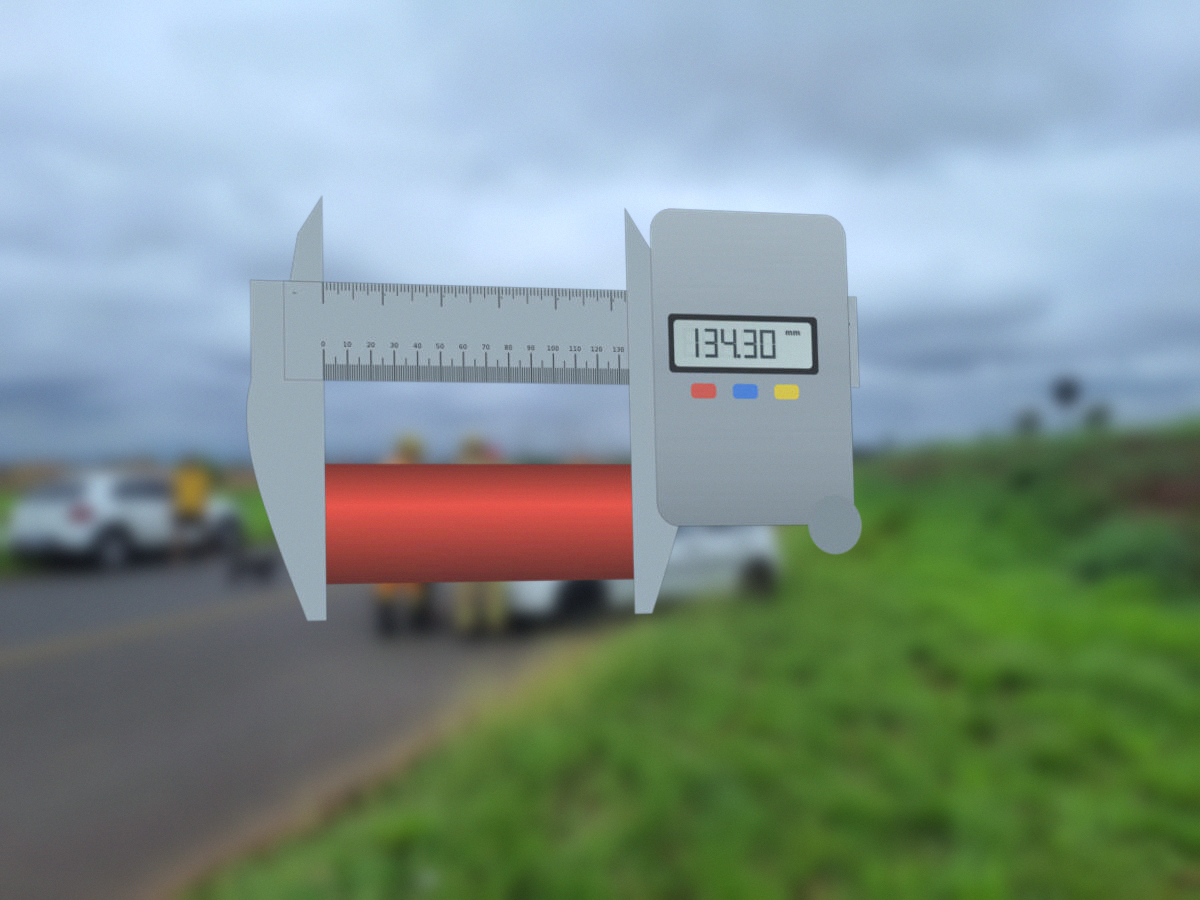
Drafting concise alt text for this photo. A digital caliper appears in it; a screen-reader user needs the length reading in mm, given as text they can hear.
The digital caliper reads 134.30 mm
